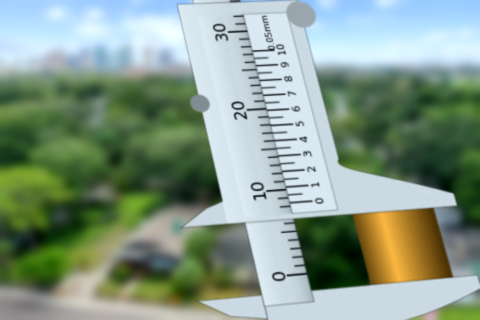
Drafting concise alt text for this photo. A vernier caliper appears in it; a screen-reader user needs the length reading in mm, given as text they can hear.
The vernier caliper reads 8.4 mm
